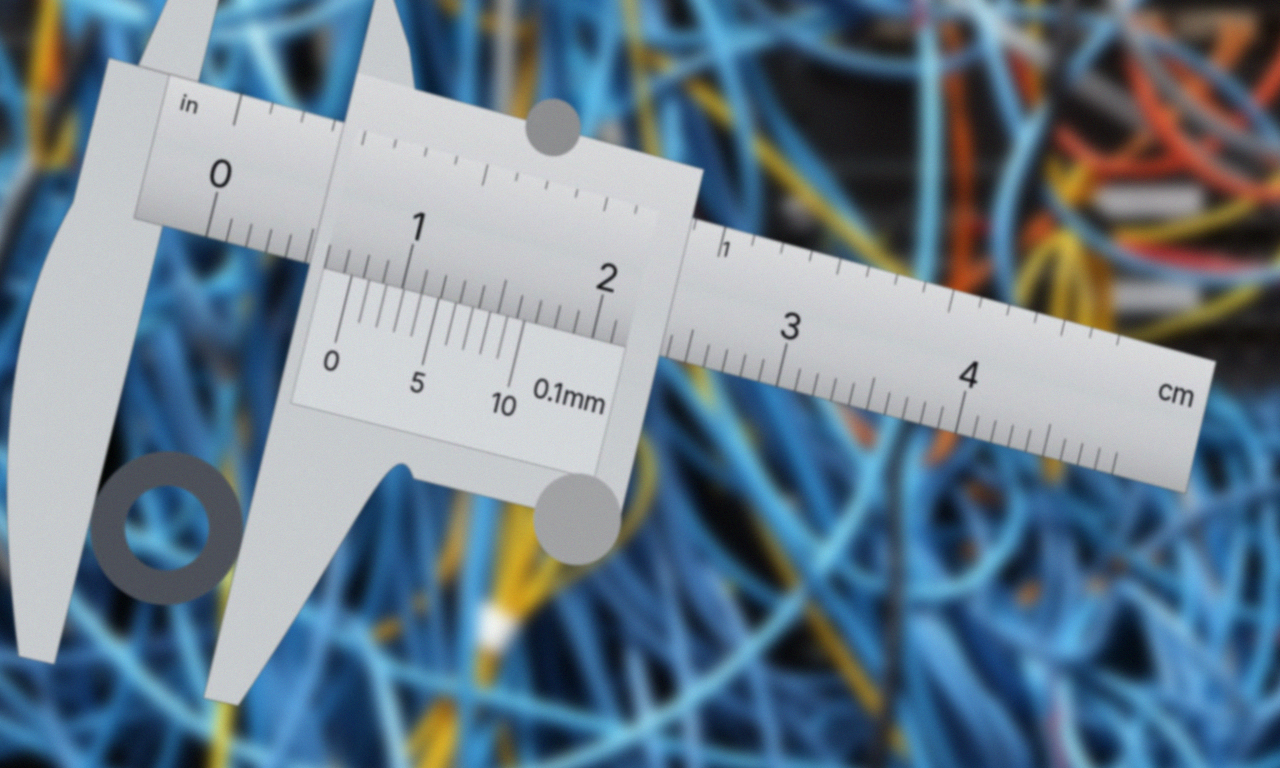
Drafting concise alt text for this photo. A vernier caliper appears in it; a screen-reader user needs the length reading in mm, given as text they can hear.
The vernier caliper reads 7.4 mm
